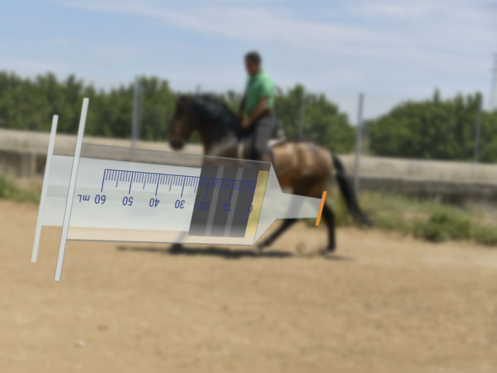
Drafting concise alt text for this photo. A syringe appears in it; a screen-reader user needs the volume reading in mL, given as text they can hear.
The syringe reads 0 mL
